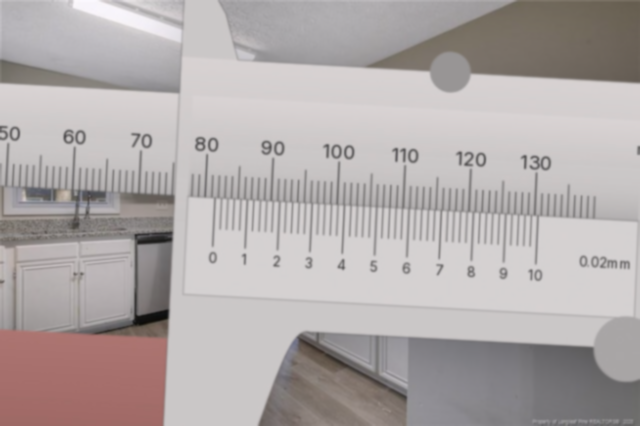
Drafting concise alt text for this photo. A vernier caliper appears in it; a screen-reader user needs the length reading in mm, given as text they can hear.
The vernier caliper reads 81.5 mm
